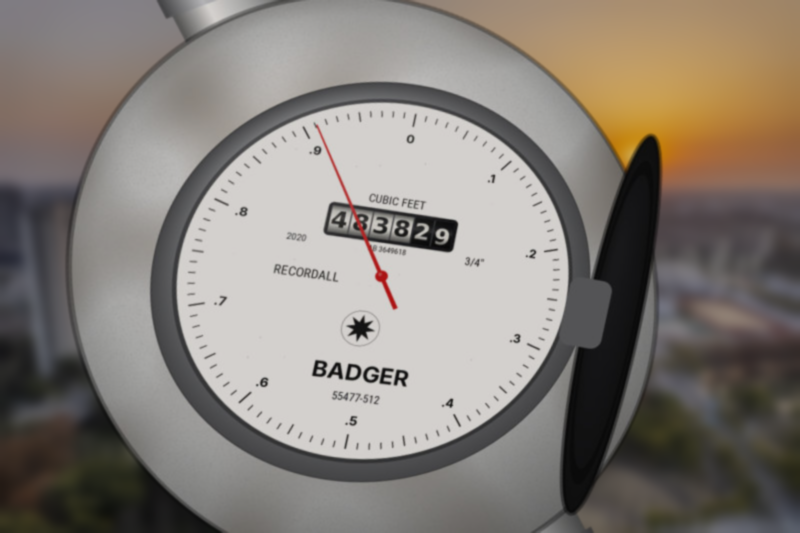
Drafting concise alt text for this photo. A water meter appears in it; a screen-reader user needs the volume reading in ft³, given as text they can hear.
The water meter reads 483828.91 ft³
